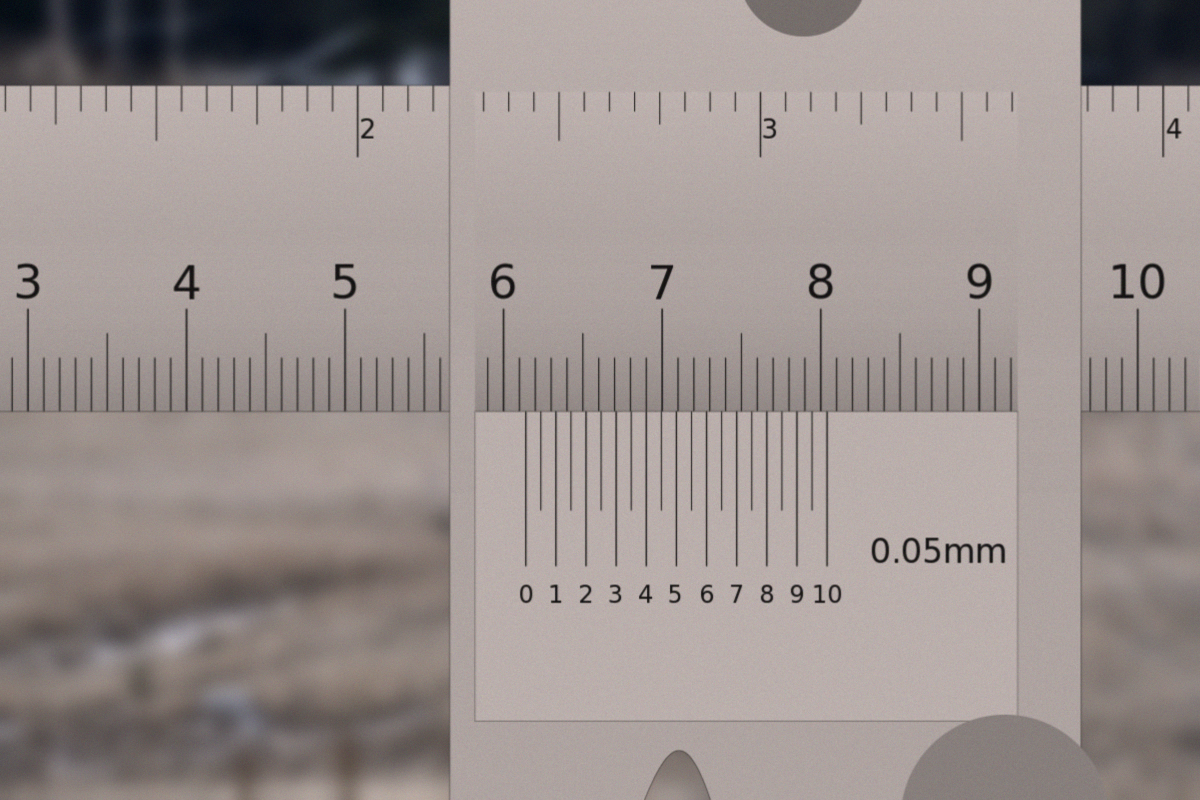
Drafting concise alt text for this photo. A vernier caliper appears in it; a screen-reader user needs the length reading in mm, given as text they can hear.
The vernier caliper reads 61.4 mm
